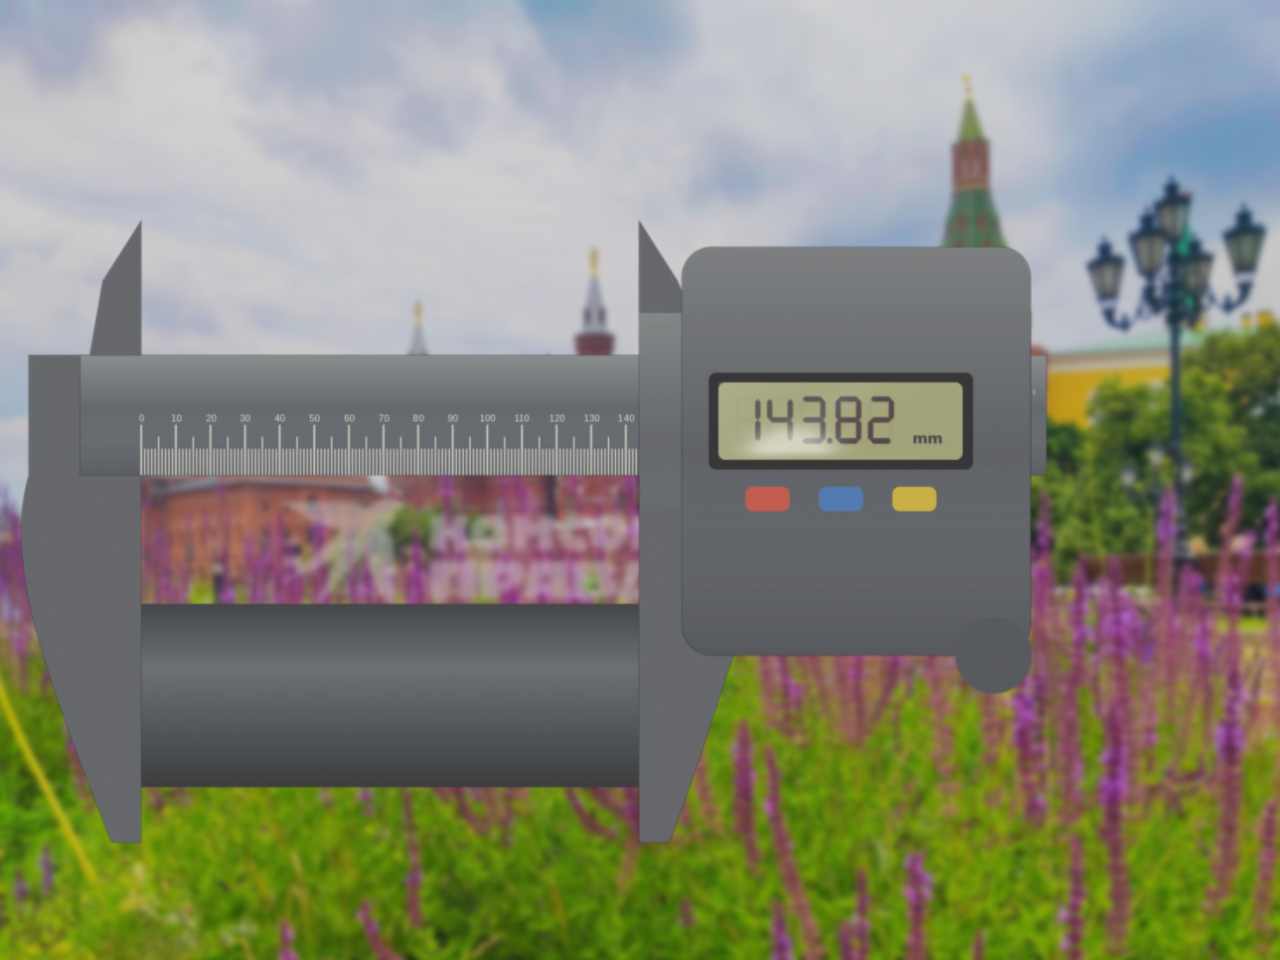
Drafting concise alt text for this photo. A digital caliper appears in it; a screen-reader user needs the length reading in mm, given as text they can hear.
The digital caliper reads 143.82 mm
